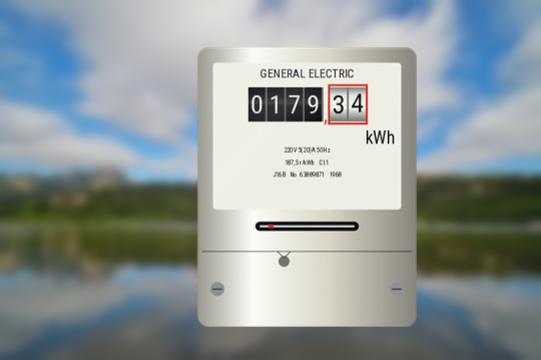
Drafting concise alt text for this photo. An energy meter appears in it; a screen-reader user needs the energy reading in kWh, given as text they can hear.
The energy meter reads 179.34 kWh
